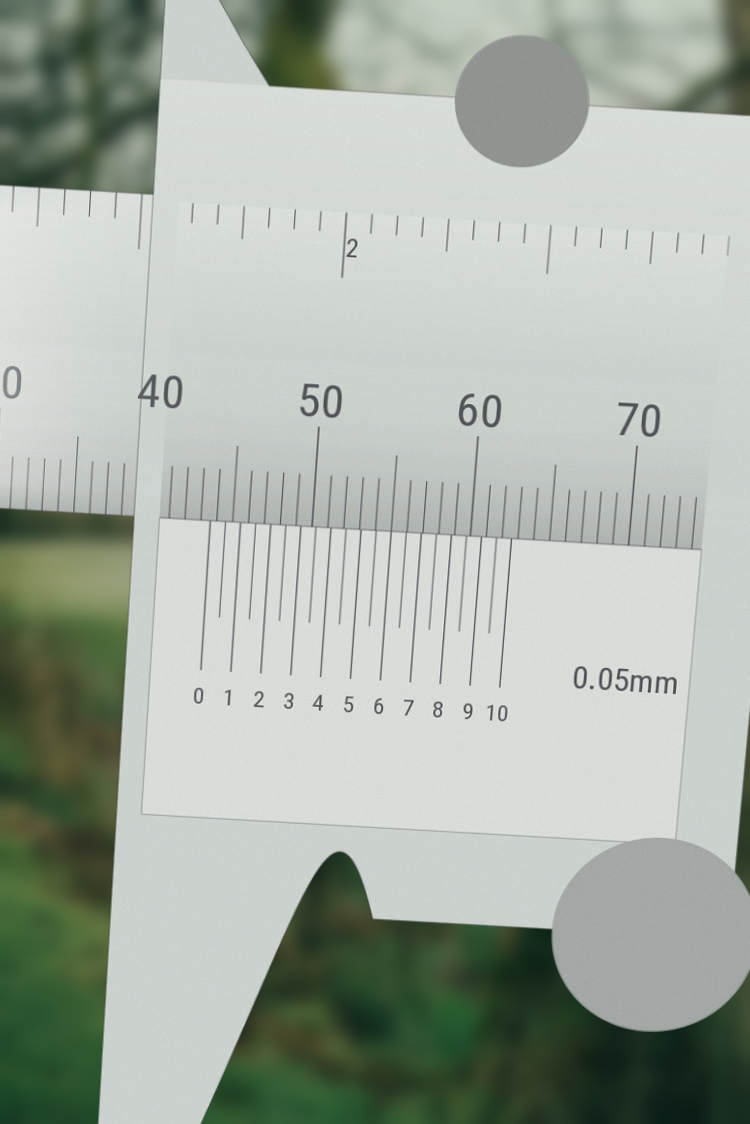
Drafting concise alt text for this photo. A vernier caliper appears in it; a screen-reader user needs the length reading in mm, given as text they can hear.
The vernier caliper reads 43.6 mm
